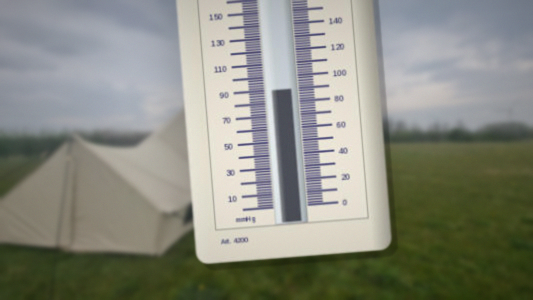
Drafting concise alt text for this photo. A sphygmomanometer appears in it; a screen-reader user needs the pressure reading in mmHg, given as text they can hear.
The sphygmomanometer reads 90 mmHg
